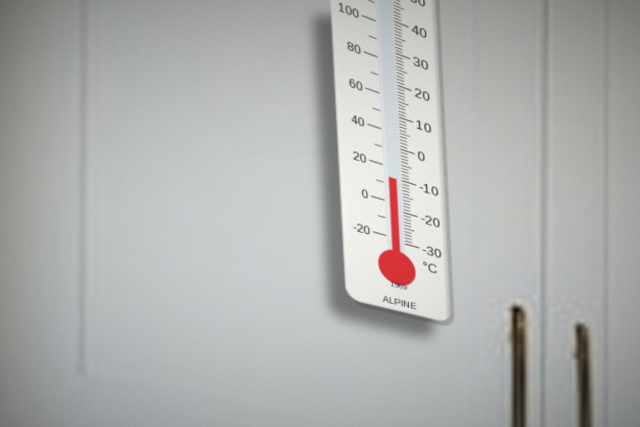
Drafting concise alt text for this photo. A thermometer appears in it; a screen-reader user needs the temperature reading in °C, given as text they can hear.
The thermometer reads -10 °C
